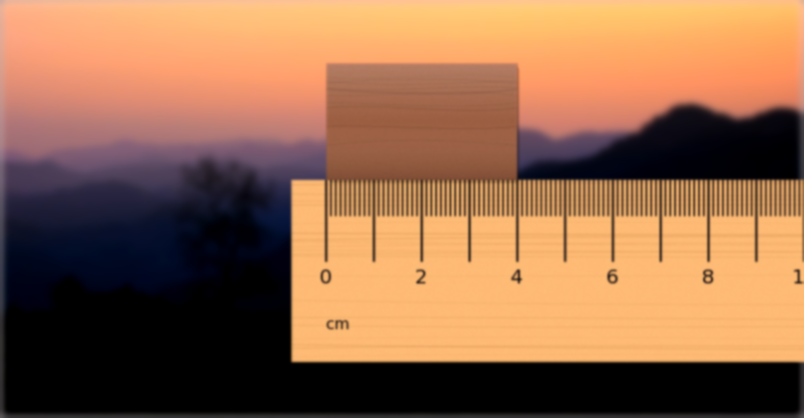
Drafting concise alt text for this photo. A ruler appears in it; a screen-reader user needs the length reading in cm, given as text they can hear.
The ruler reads 4 cm
